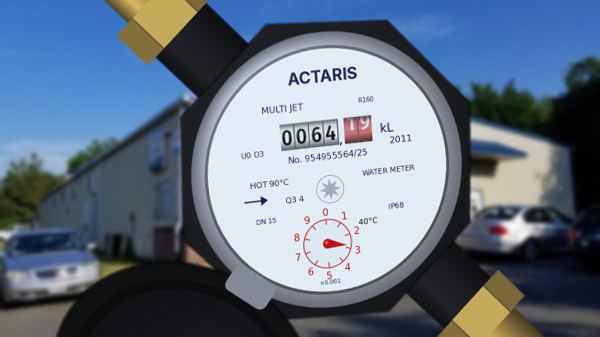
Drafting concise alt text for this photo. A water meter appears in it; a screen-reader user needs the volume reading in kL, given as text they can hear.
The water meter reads 64.192 kL
